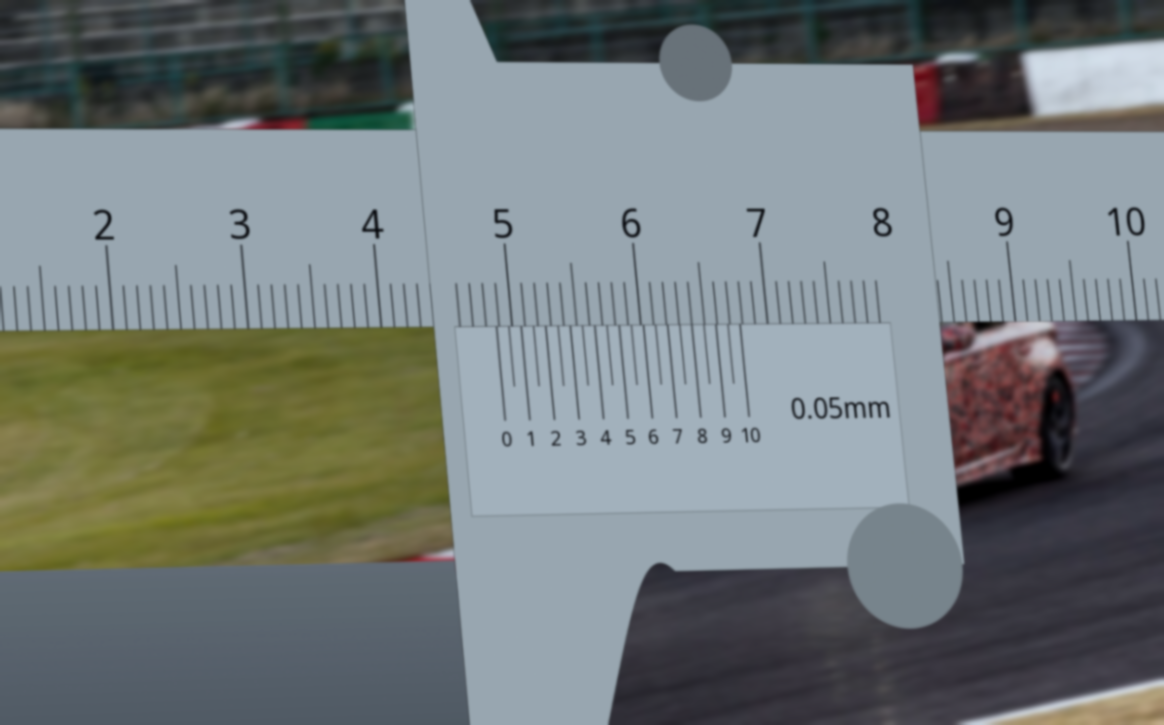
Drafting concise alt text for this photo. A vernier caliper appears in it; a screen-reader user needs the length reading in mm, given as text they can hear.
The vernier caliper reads 48.8 mm
